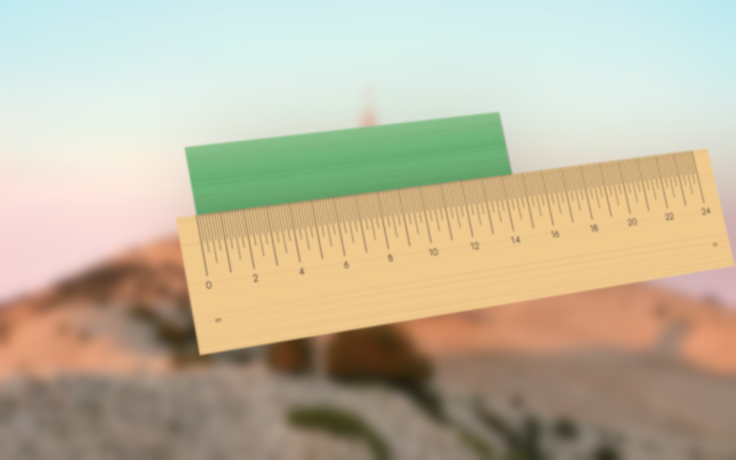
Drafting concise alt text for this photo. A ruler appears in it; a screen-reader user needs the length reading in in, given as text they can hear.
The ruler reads 14.5 in
